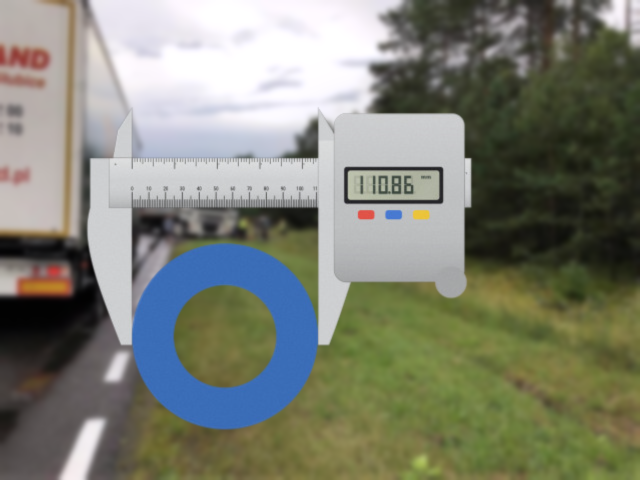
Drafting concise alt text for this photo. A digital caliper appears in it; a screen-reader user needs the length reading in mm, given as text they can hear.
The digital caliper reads 110.86 mm
